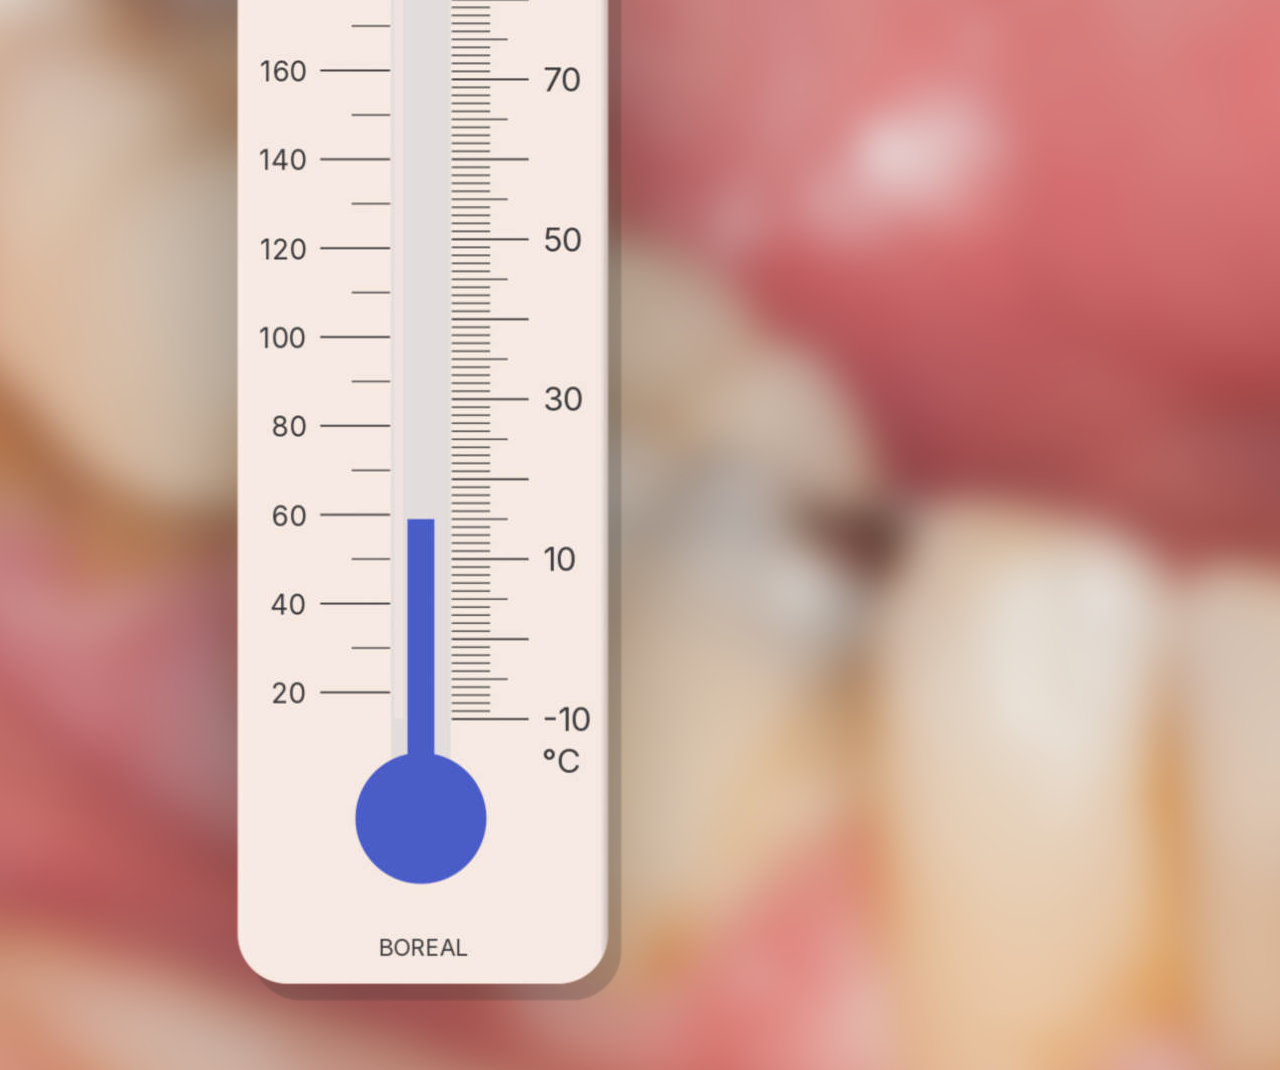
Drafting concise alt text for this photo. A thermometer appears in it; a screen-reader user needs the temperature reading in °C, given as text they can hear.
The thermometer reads 15 °C
